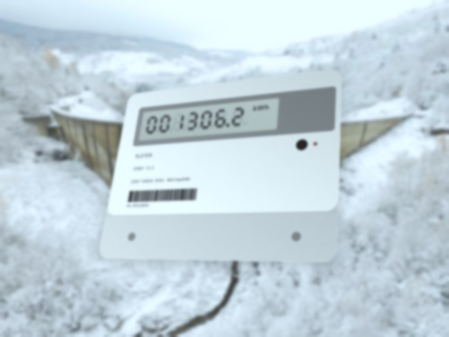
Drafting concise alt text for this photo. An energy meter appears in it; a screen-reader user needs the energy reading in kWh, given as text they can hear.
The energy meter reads 1306.2 kWh
